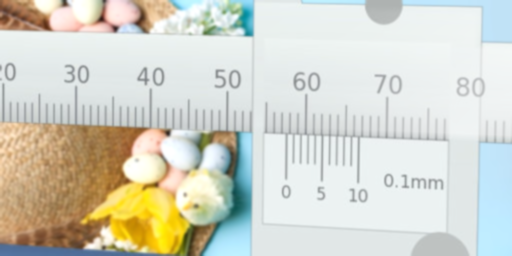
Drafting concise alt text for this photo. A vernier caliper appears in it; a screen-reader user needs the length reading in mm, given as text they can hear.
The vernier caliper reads 57.6 mm
